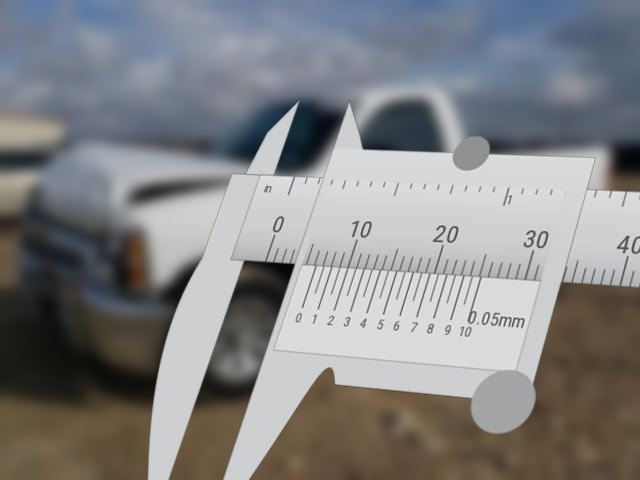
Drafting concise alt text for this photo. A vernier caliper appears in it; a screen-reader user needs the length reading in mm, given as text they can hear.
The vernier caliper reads 6.2 mm
